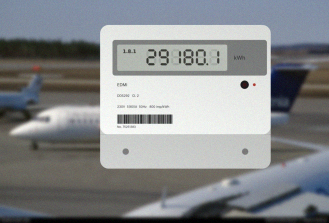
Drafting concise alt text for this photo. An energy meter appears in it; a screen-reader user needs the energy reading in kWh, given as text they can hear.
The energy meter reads 29180.1 kWh
